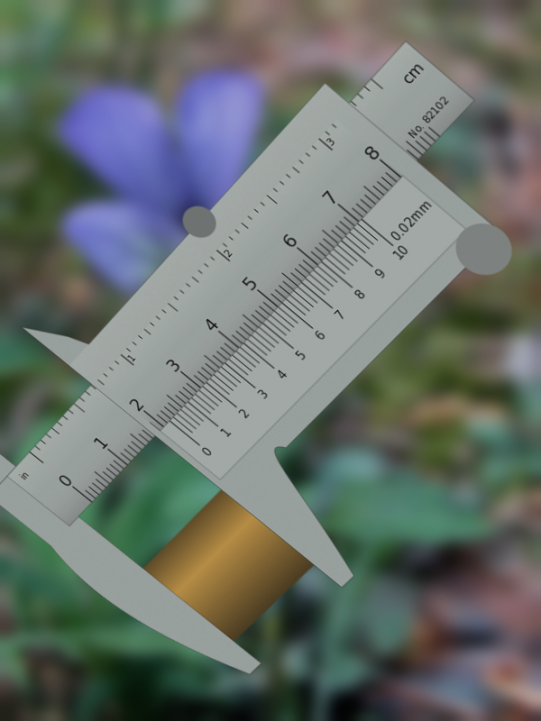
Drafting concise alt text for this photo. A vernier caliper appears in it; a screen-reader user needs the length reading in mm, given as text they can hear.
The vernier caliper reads 21.6 mm
